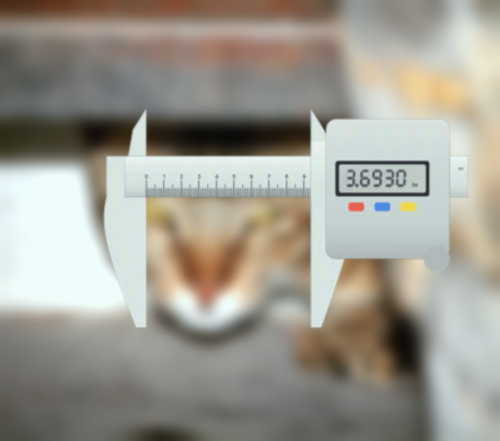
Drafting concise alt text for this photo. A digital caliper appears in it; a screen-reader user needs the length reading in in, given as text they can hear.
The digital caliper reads 3.6930 in
